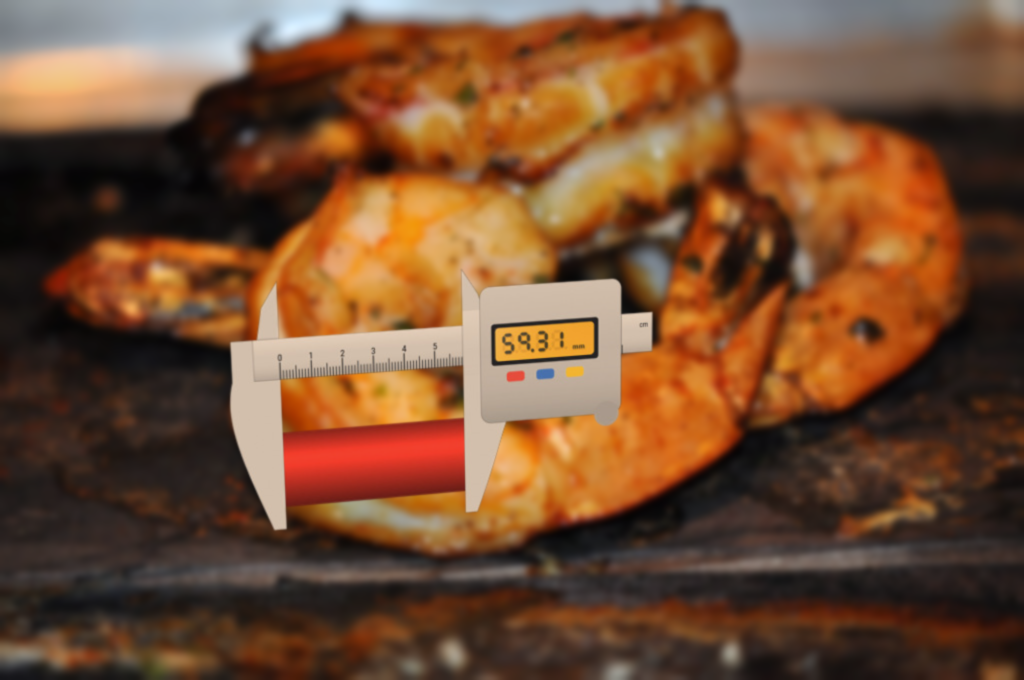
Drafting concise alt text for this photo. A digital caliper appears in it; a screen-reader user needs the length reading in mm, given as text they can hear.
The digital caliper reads 59.31 mm
